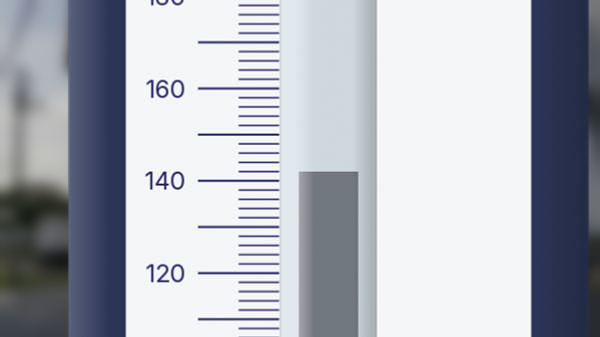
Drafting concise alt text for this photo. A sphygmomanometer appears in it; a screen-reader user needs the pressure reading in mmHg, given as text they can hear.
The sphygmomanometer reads 142 mmHg
